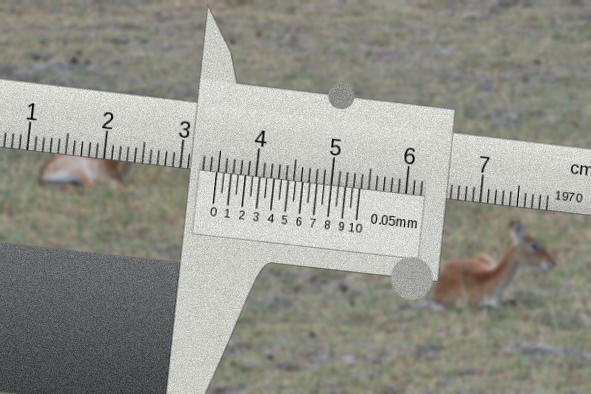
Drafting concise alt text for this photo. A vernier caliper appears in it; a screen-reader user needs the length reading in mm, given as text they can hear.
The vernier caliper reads 34.8 mm
